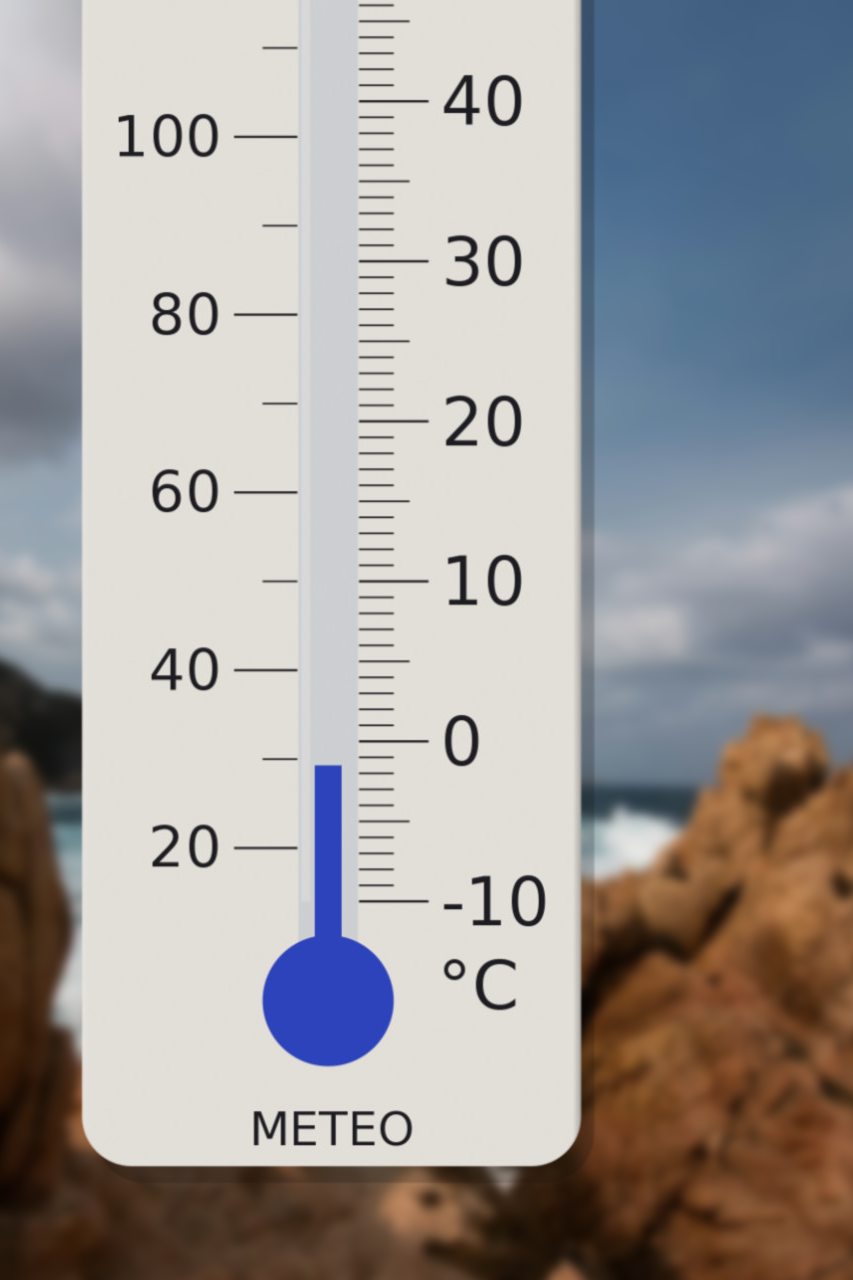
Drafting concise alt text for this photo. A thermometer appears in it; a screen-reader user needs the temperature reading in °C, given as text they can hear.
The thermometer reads -1.5 °C
